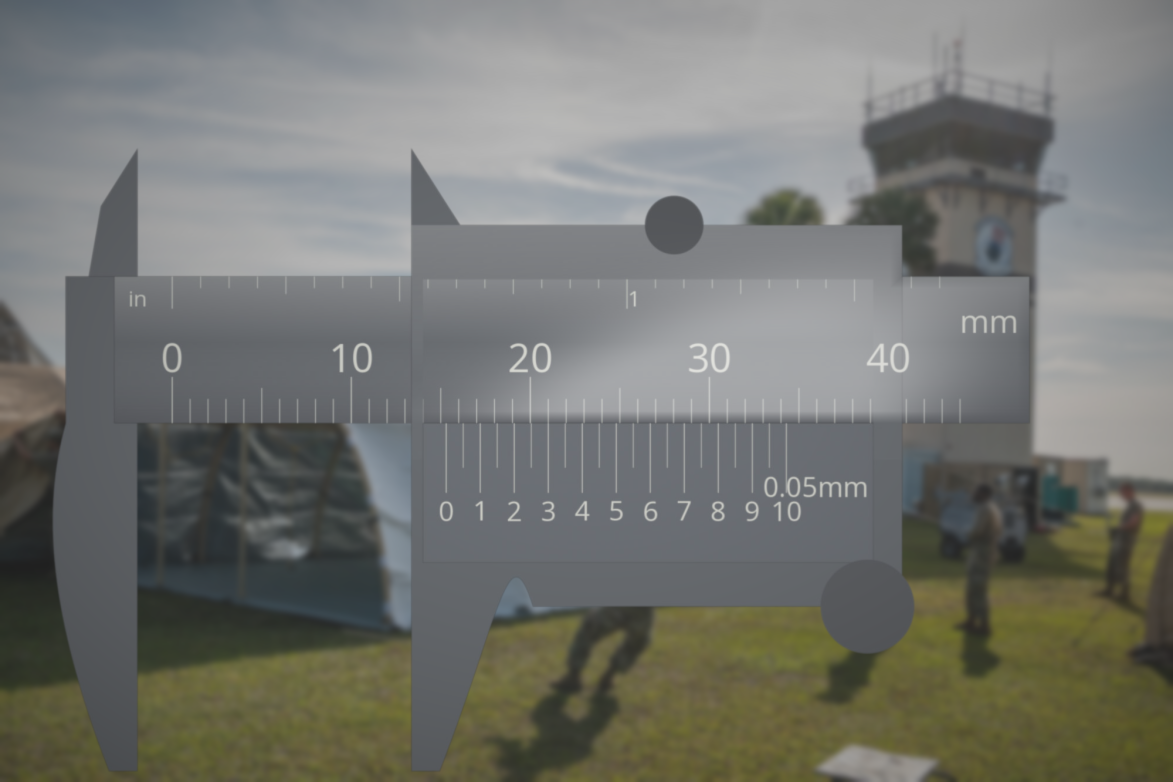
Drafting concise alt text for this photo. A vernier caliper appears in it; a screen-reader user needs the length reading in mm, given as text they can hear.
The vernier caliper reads 15.3 mm
